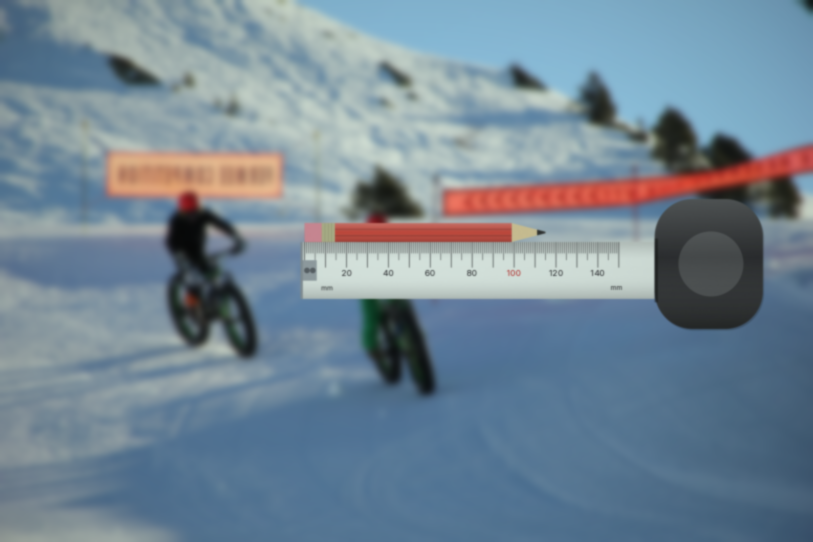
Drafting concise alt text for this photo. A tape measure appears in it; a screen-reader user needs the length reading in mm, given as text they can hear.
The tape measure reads 115 mm
